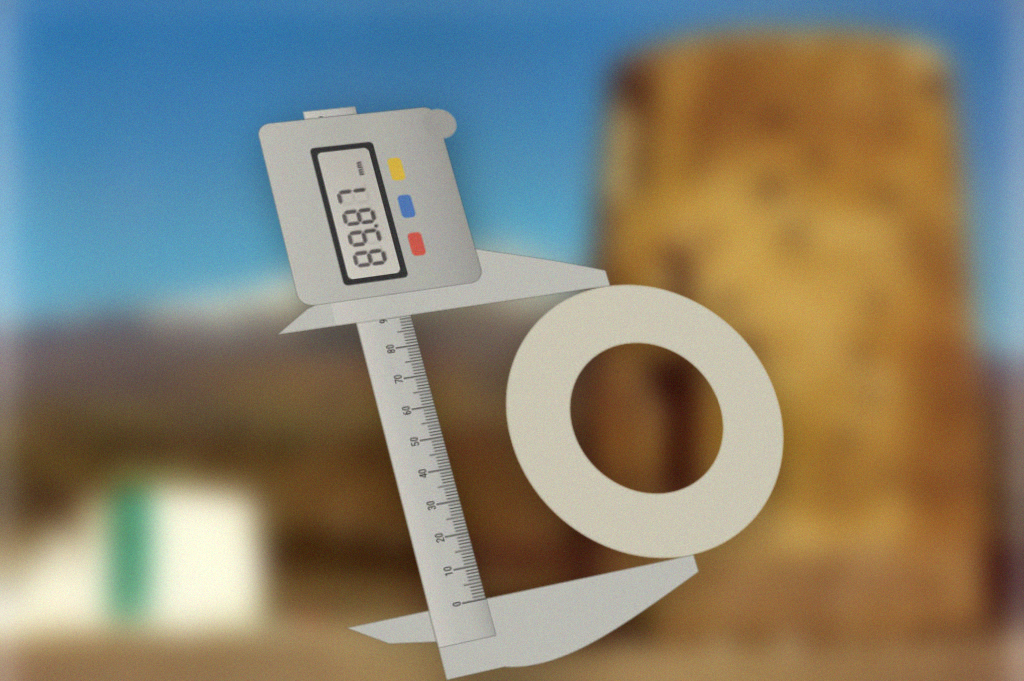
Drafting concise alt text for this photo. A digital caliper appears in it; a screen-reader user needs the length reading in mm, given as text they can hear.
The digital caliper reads 89.87 mm
